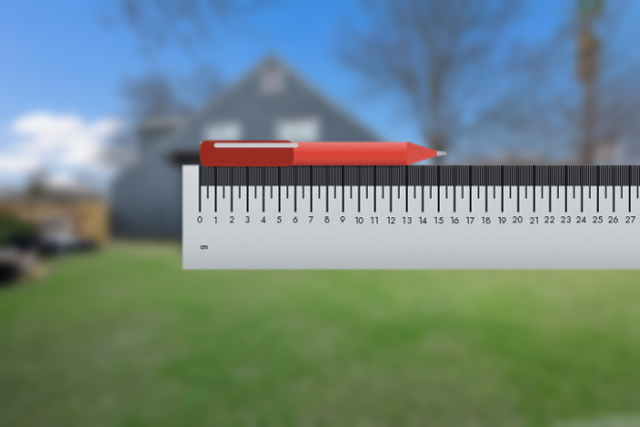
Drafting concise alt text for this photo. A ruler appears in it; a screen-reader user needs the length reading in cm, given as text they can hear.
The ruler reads 15.5 cm
